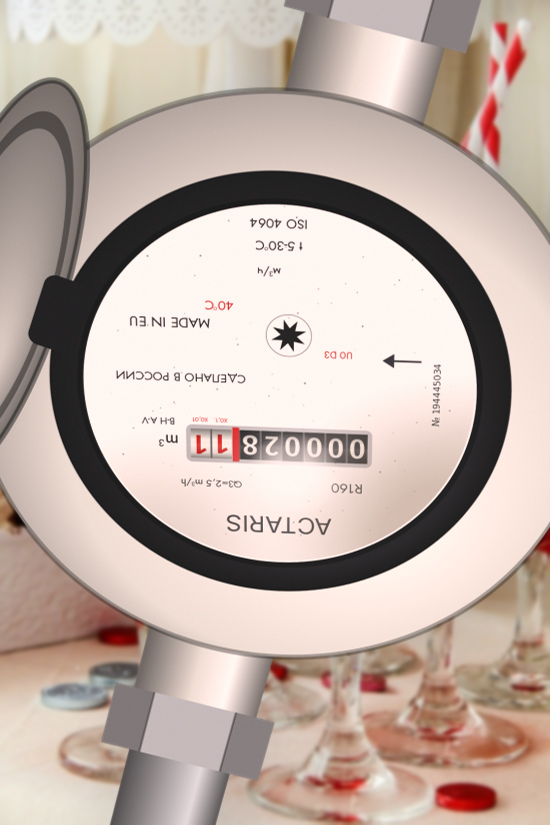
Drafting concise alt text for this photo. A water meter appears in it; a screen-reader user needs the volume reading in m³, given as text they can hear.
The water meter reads 28.11 m³
